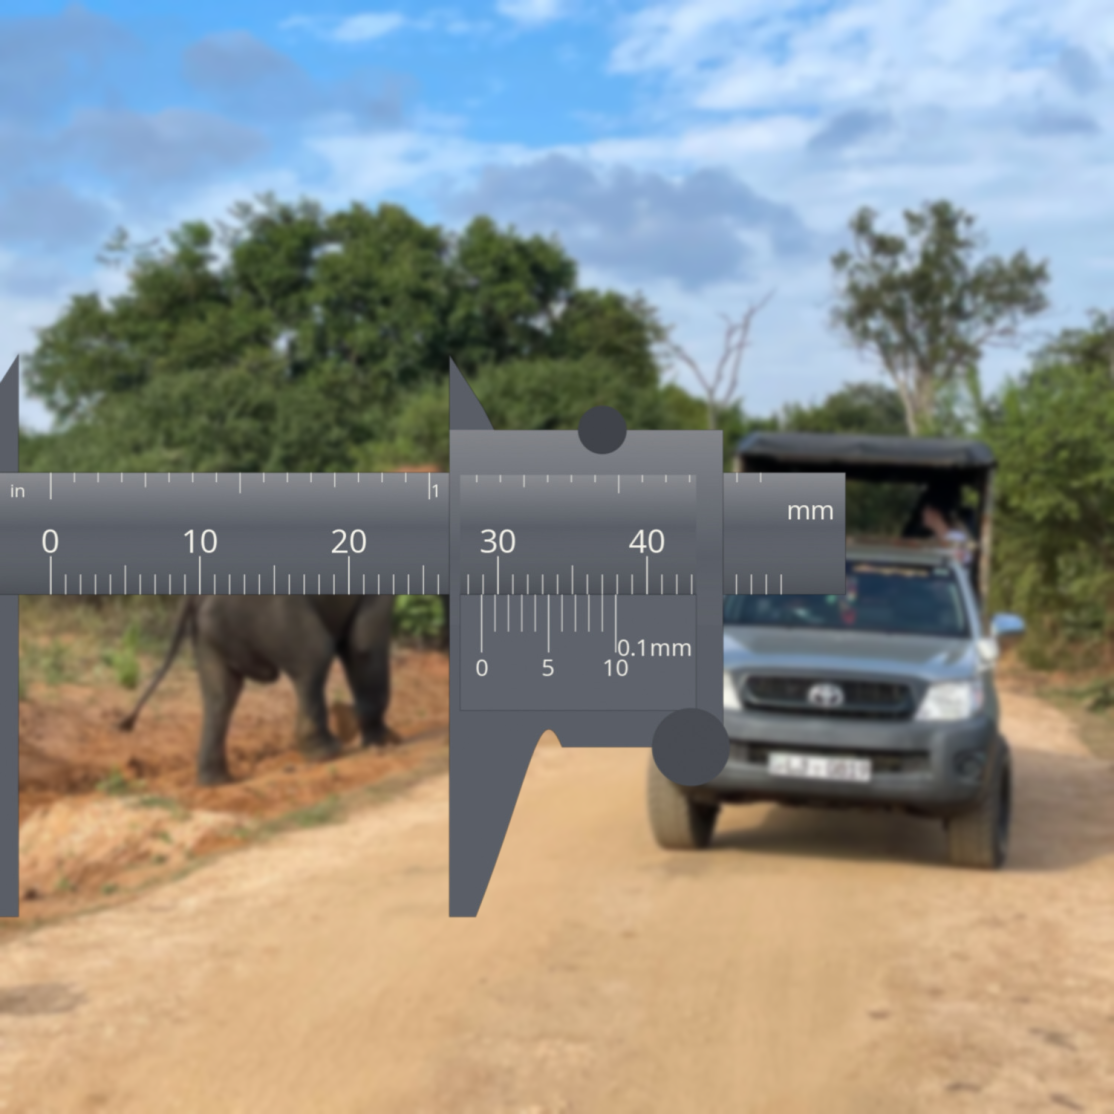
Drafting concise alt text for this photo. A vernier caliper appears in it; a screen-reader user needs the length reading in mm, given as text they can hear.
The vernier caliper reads 28.9 mm
